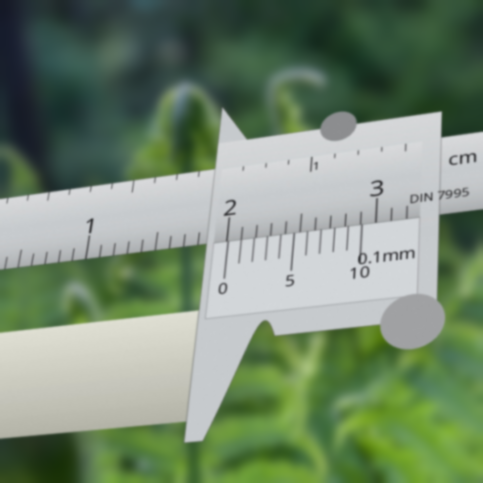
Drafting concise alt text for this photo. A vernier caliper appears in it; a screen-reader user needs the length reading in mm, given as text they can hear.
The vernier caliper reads 20.1 mm
